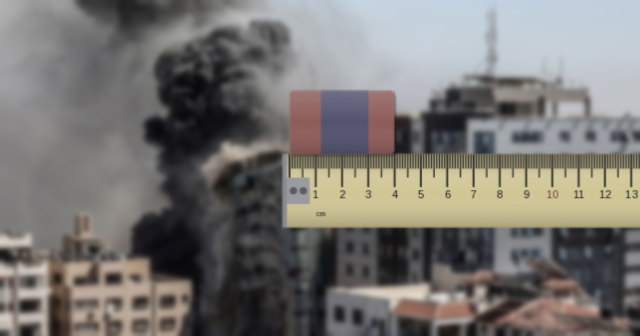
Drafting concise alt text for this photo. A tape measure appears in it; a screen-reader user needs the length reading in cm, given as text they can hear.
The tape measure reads 4 cm
